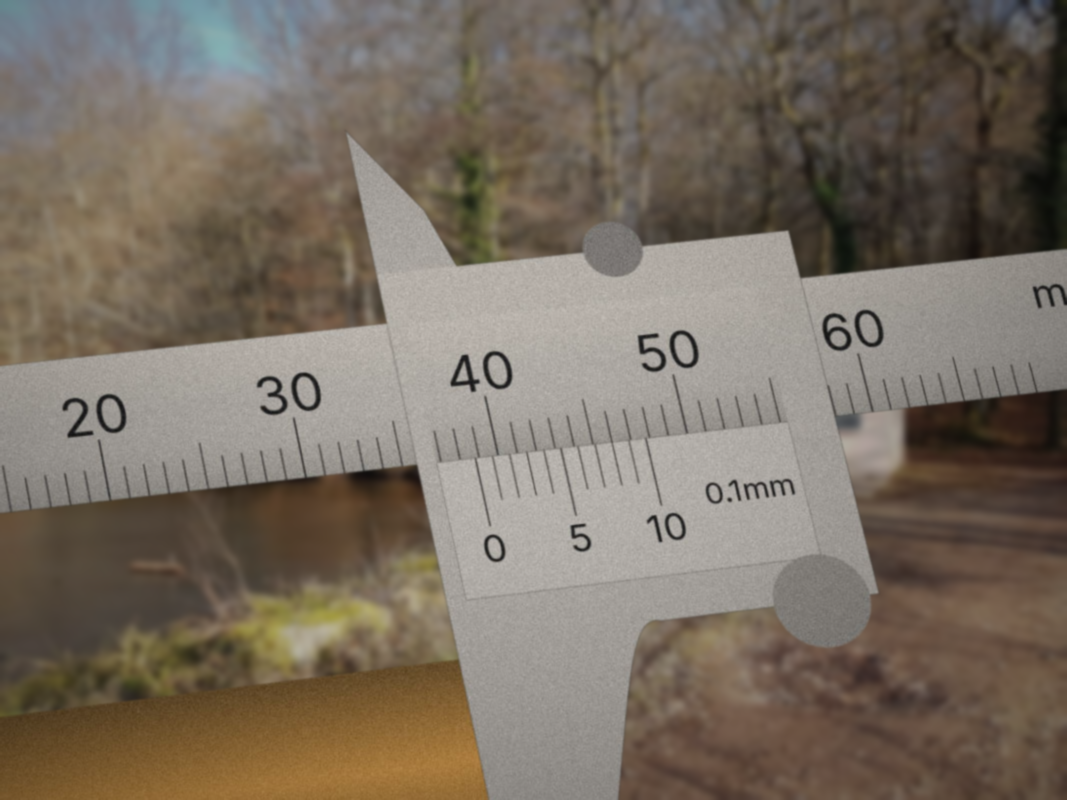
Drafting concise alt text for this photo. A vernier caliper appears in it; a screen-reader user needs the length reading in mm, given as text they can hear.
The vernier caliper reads 38.8 mm
